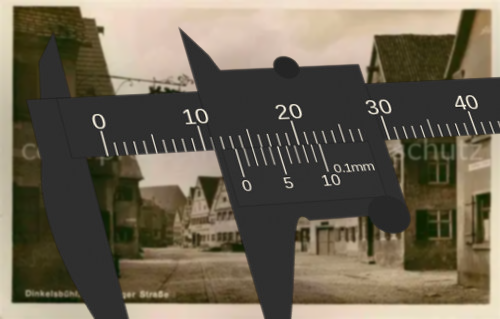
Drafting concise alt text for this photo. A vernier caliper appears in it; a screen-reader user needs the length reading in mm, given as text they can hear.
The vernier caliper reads 13.2 mm
